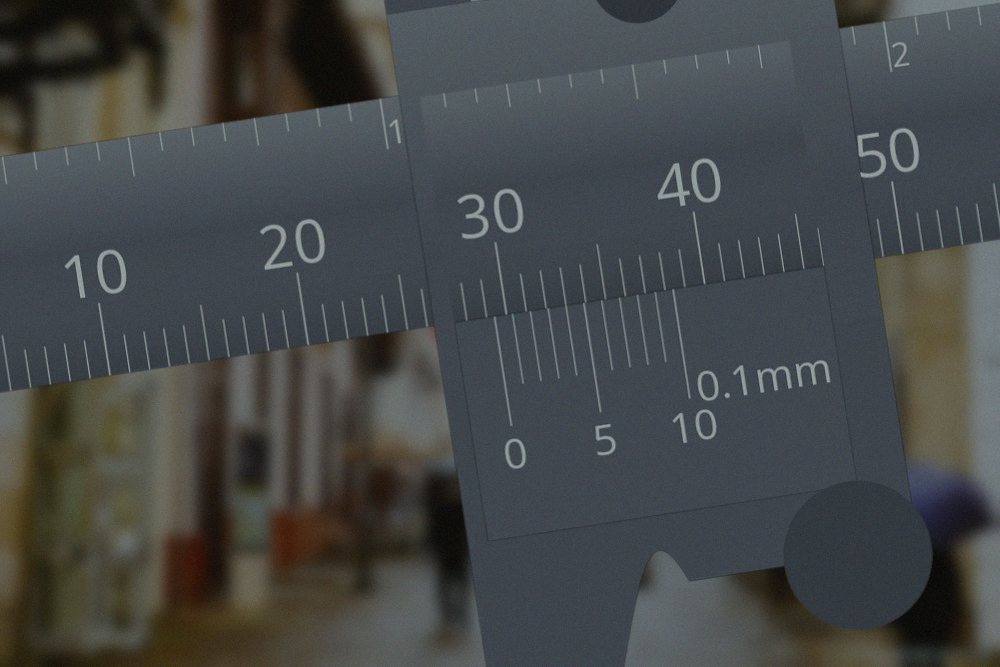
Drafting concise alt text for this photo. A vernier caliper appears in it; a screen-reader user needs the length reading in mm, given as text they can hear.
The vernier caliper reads 29.4 mm
